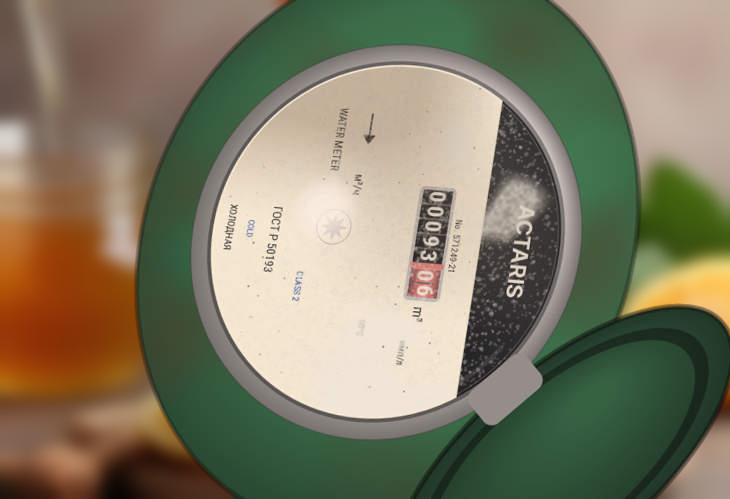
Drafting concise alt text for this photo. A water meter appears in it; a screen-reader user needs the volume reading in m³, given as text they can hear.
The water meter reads 93.06 m³
